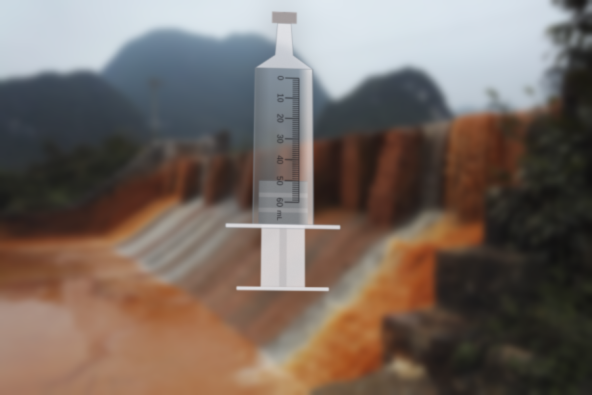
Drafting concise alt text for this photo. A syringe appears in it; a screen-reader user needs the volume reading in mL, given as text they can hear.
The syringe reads 50 mL
